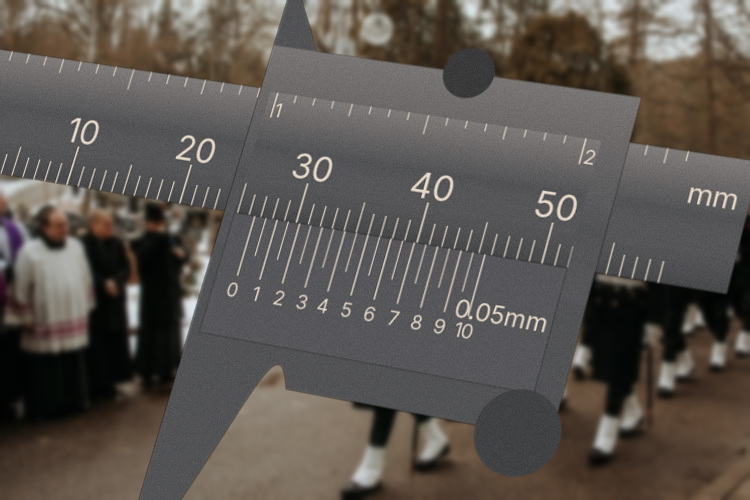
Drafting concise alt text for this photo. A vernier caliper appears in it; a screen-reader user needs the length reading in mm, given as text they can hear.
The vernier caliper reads 26.5 mm
